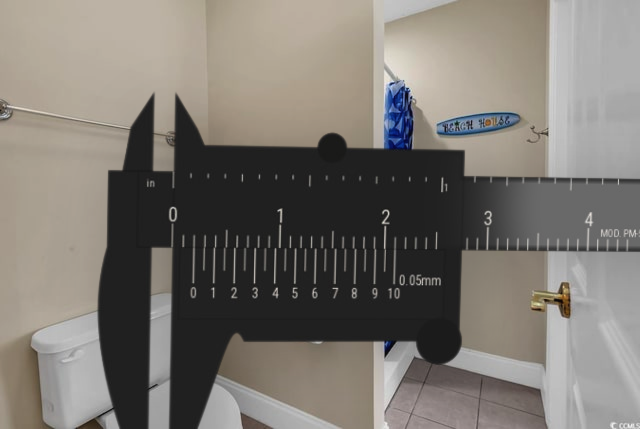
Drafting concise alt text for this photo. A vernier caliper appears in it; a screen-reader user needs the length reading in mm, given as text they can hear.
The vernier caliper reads 2.0 mm
